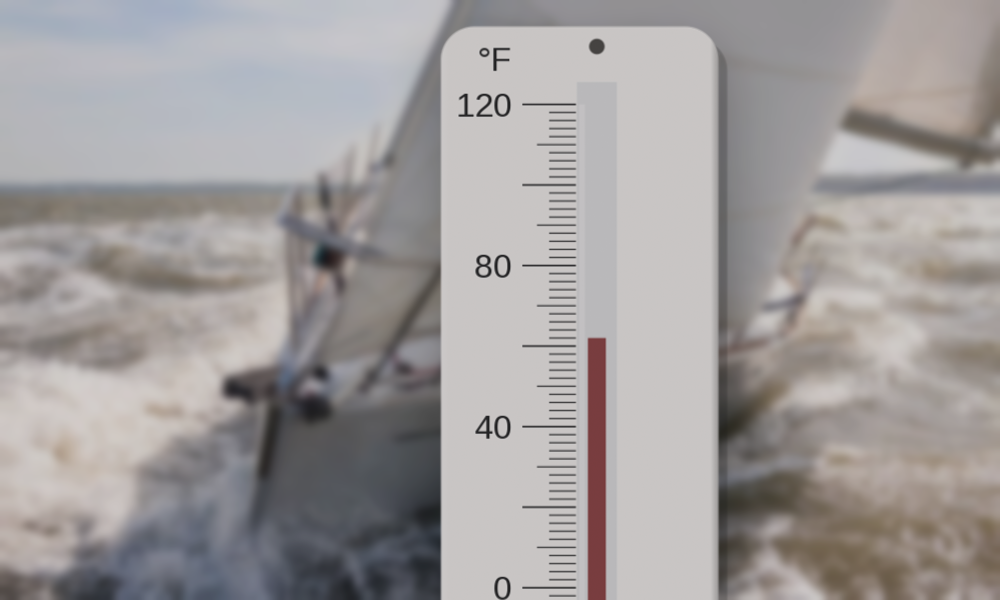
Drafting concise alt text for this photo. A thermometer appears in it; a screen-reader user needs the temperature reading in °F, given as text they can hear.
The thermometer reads 62 °F
